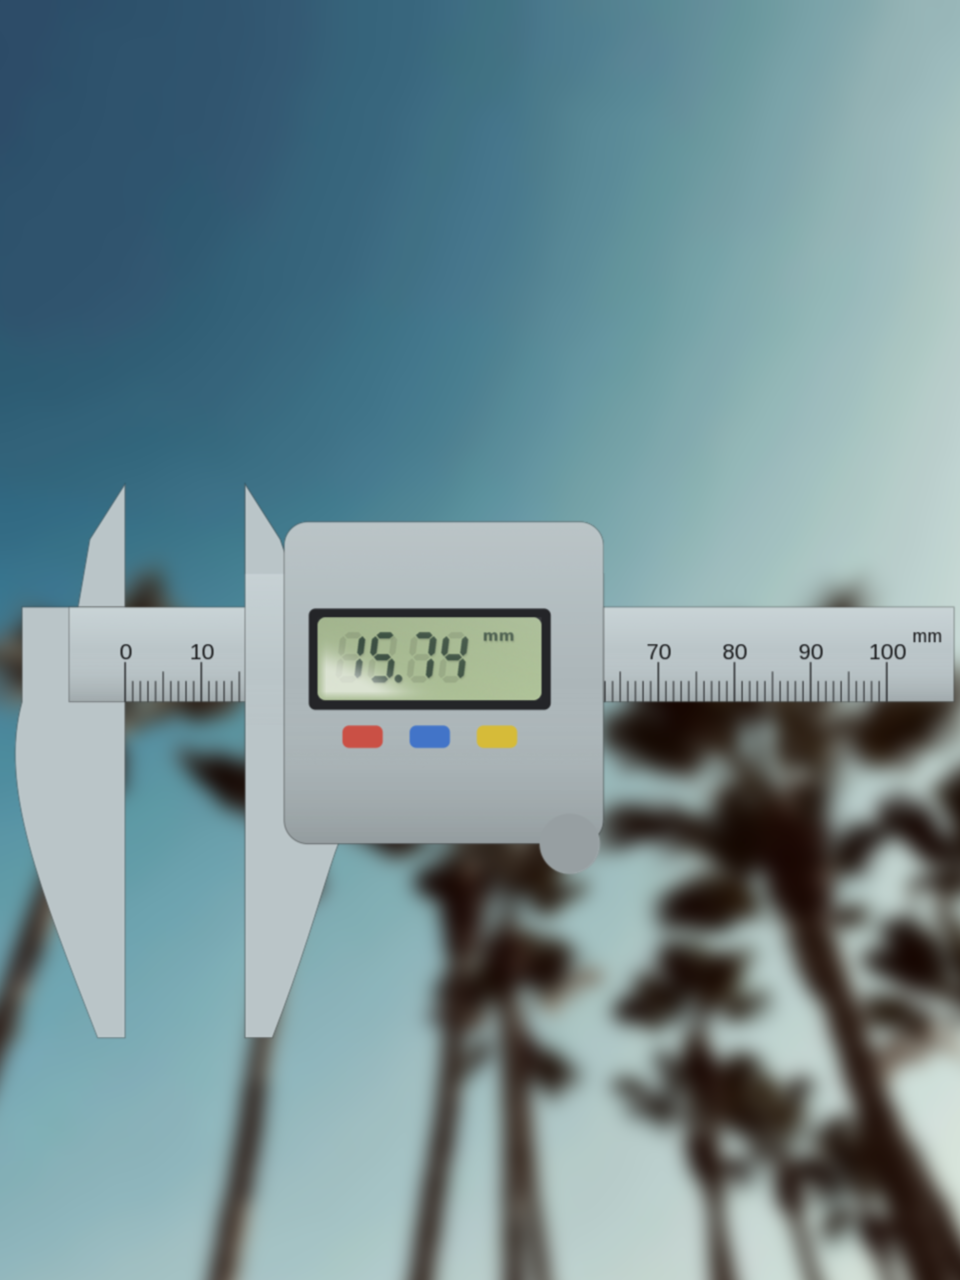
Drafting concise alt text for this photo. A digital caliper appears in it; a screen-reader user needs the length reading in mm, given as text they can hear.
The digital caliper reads 15.74 mm
